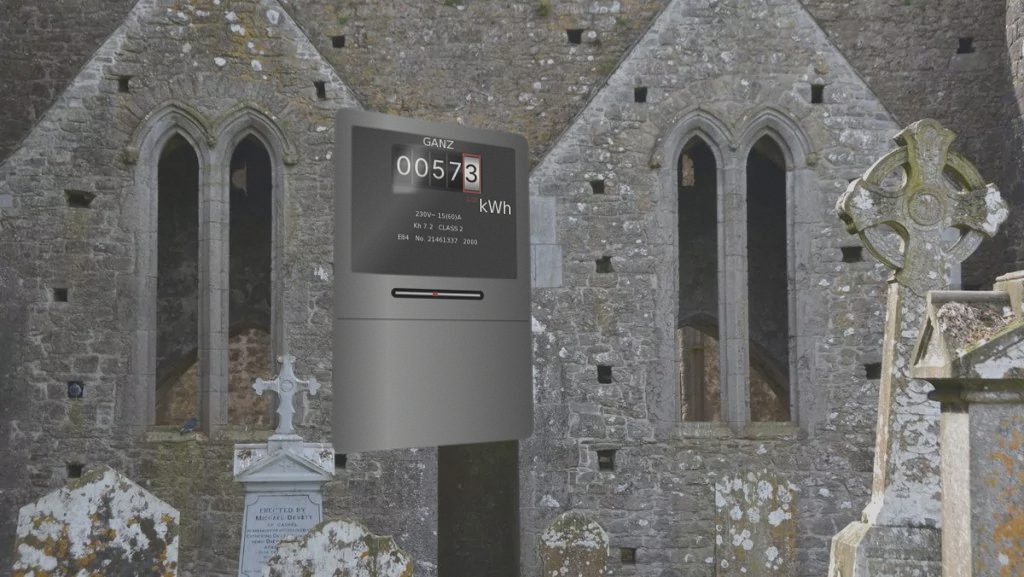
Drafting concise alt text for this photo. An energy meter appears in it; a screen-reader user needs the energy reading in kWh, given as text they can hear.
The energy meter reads 57.3 kWh
